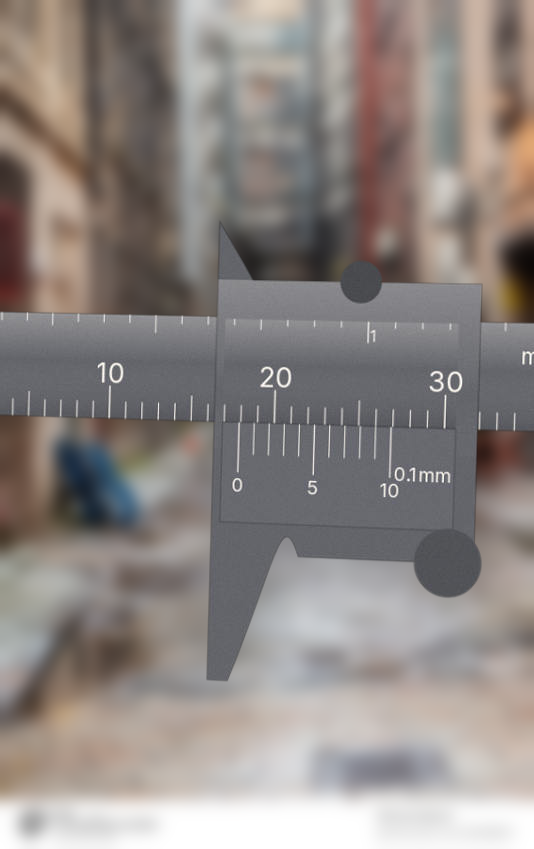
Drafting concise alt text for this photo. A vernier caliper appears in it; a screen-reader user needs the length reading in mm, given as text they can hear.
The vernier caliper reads 17.9 mm
